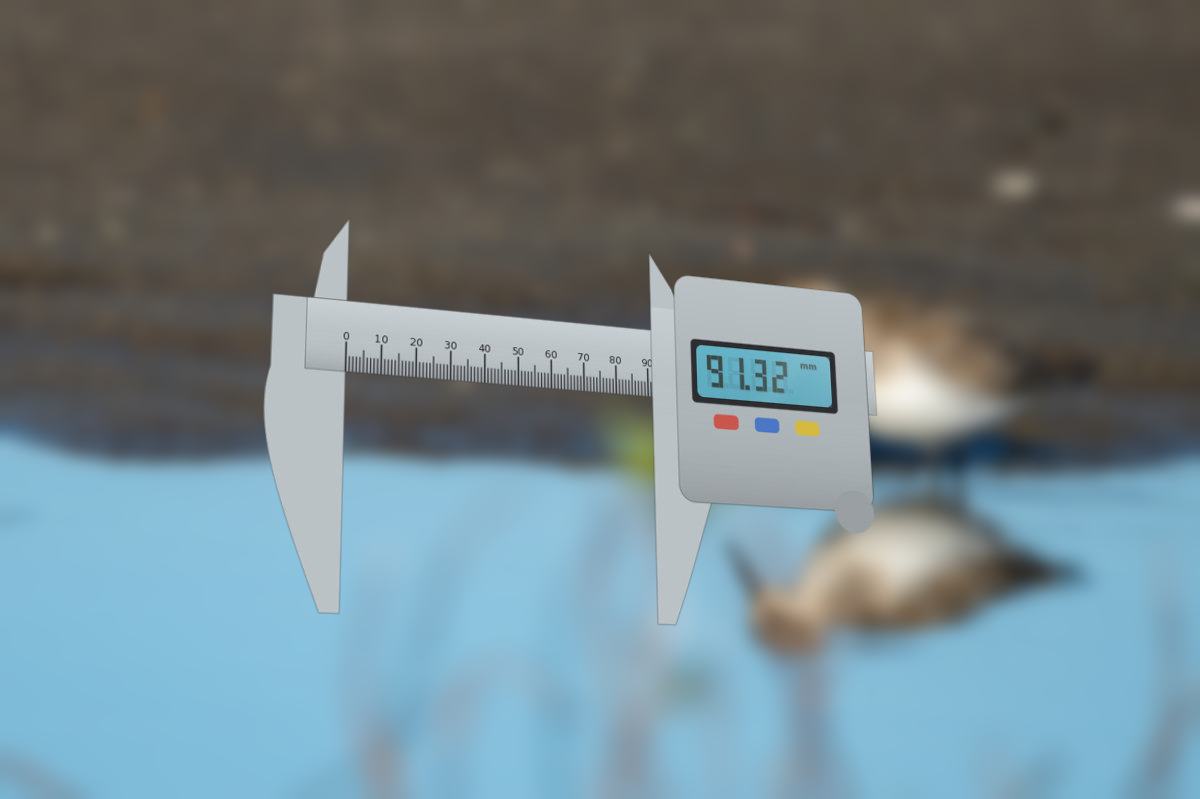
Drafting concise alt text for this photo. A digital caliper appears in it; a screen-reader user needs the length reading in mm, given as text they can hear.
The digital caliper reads 91.32 mm
